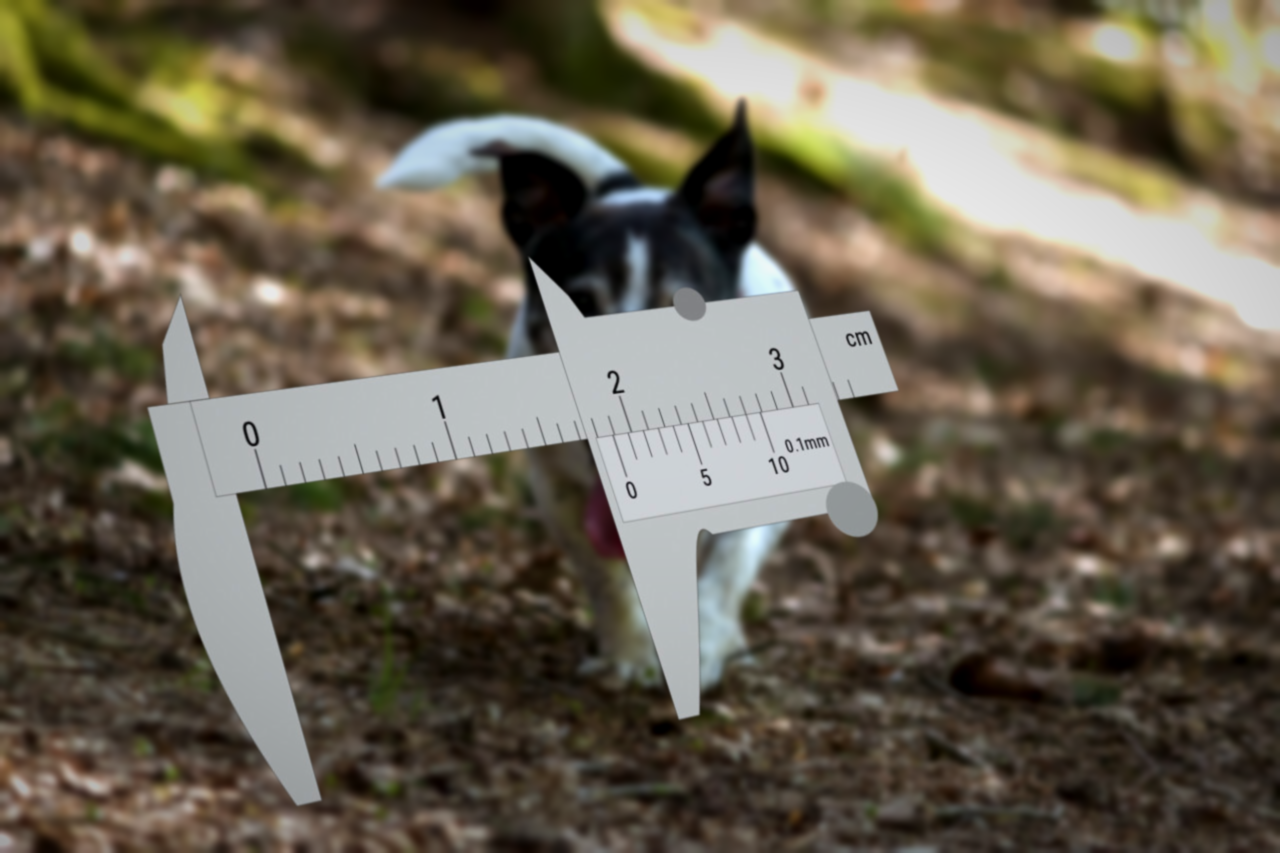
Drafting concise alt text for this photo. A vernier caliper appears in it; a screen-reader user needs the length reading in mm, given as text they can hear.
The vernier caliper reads 18.9 mm
